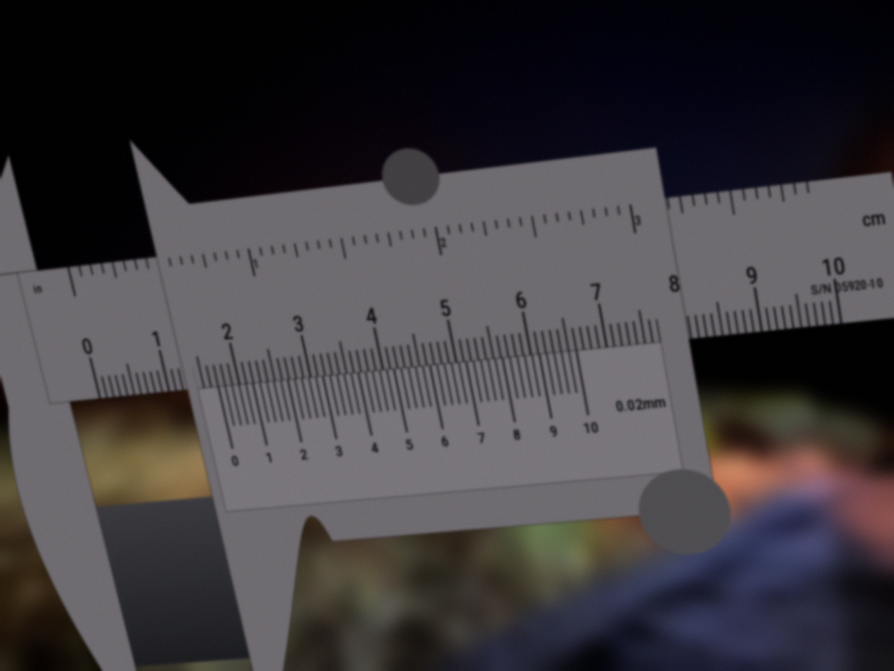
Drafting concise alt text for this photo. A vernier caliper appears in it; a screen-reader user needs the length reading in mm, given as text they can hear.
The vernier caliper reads 17.0 mm
